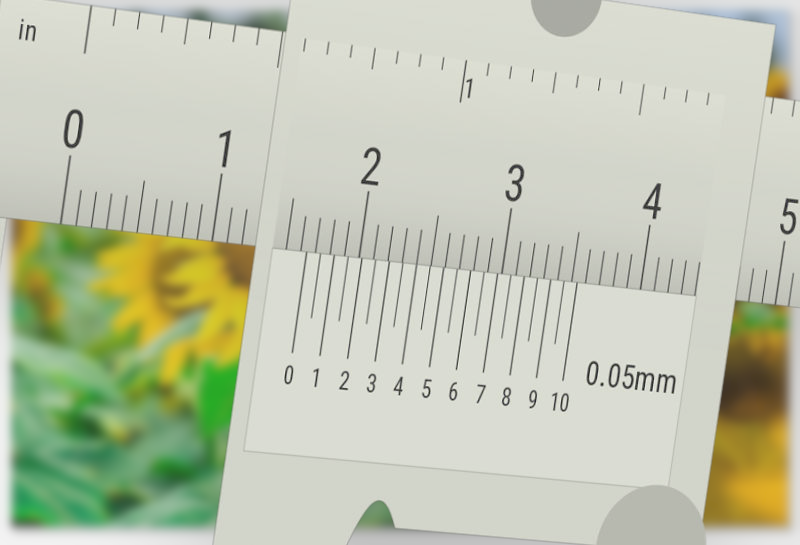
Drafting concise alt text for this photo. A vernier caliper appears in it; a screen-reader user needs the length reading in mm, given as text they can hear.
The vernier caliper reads 16.4 mm
